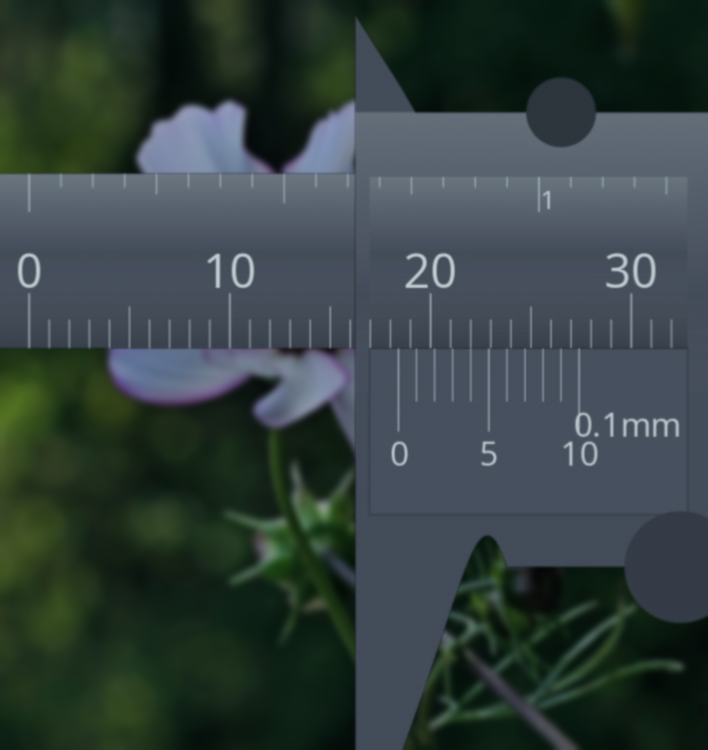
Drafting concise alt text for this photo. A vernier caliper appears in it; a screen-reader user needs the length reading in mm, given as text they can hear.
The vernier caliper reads 18.4 mm
